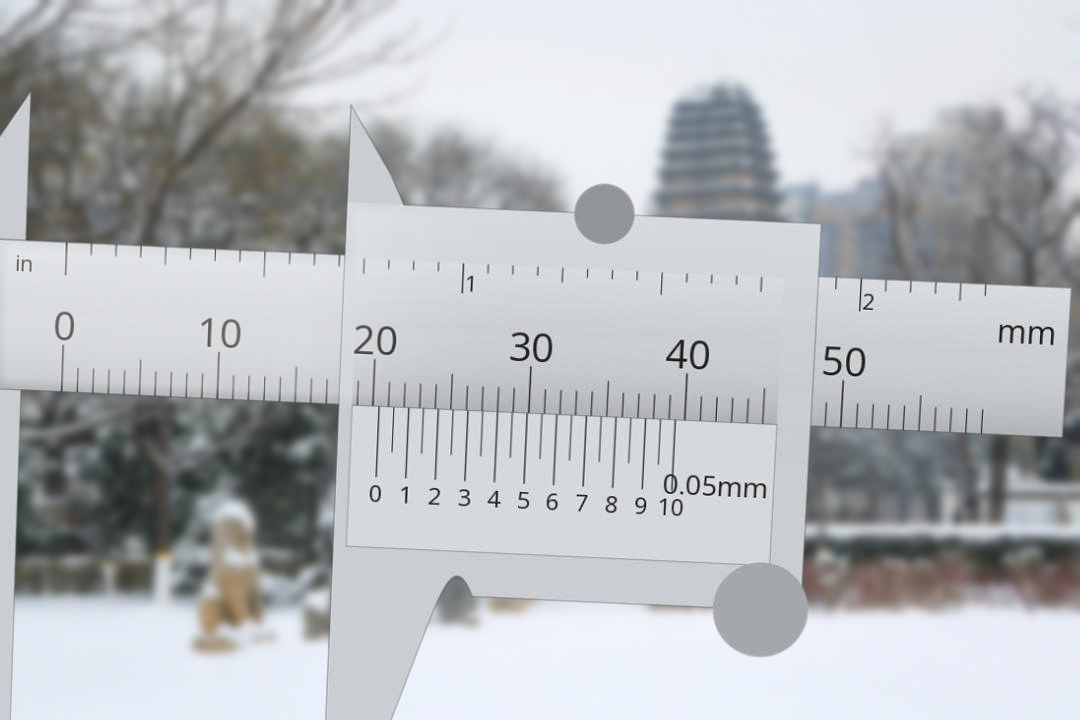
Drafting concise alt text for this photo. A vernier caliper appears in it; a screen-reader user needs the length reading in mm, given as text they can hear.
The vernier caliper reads 20.4 mm
